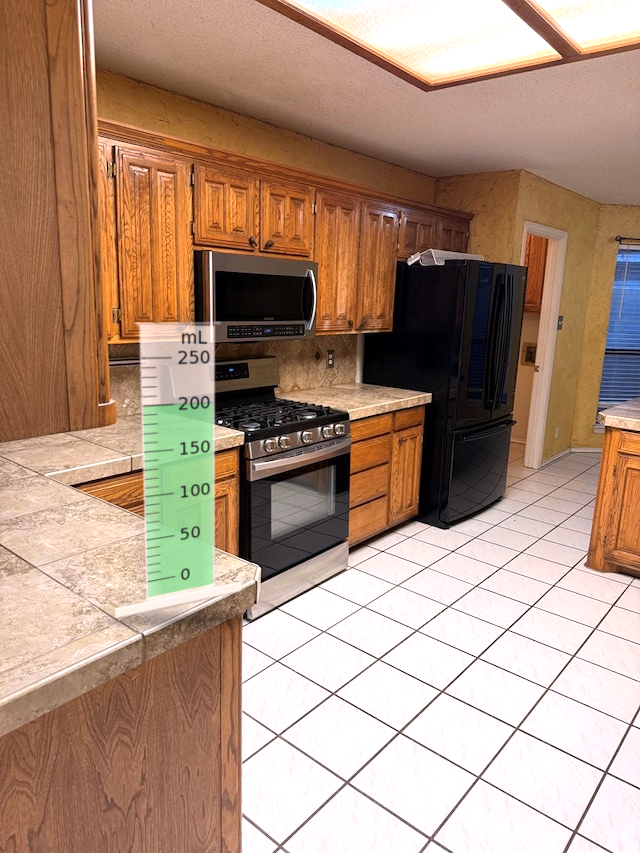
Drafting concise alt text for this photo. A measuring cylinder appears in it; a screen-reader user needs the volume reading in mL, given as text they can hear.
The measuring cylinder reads 200 mL
